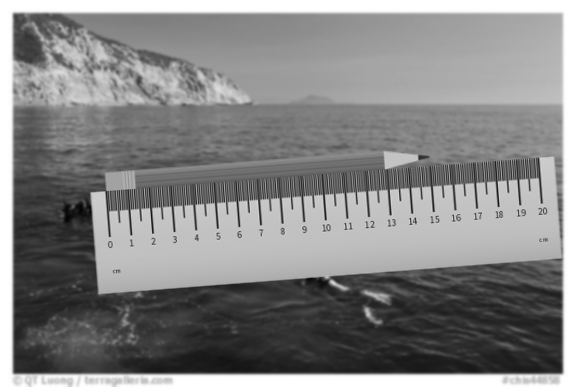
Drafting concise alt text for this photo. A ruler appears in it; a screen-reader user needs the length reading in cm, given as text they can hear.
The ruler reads 15 cm
